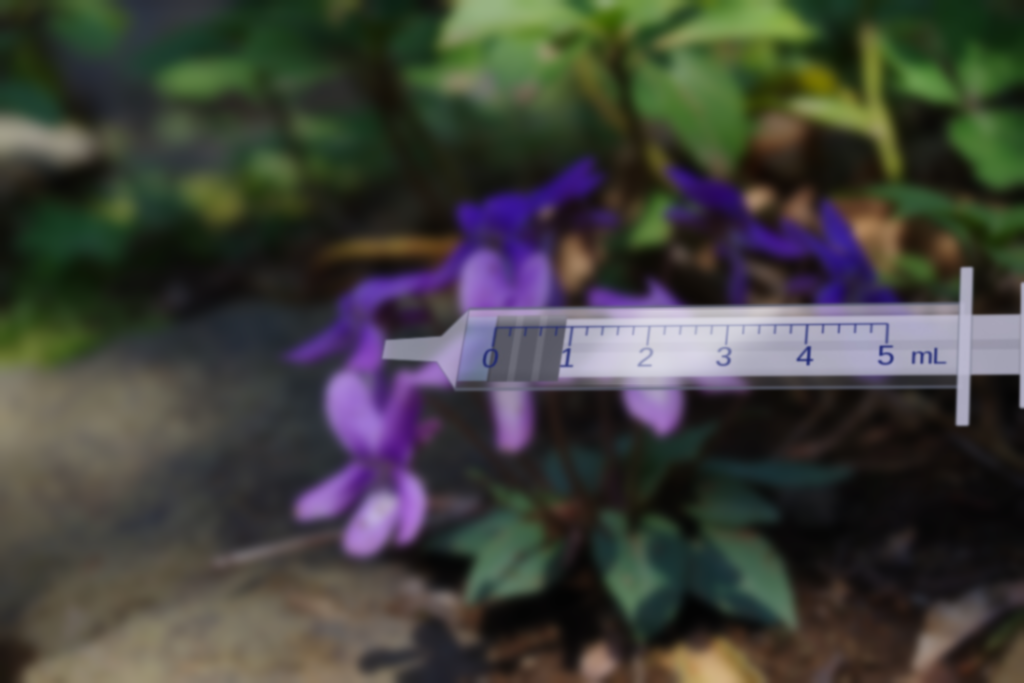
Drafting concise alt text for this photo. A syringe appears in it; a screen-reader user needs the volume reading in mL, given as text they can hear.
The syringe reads 0 mL
